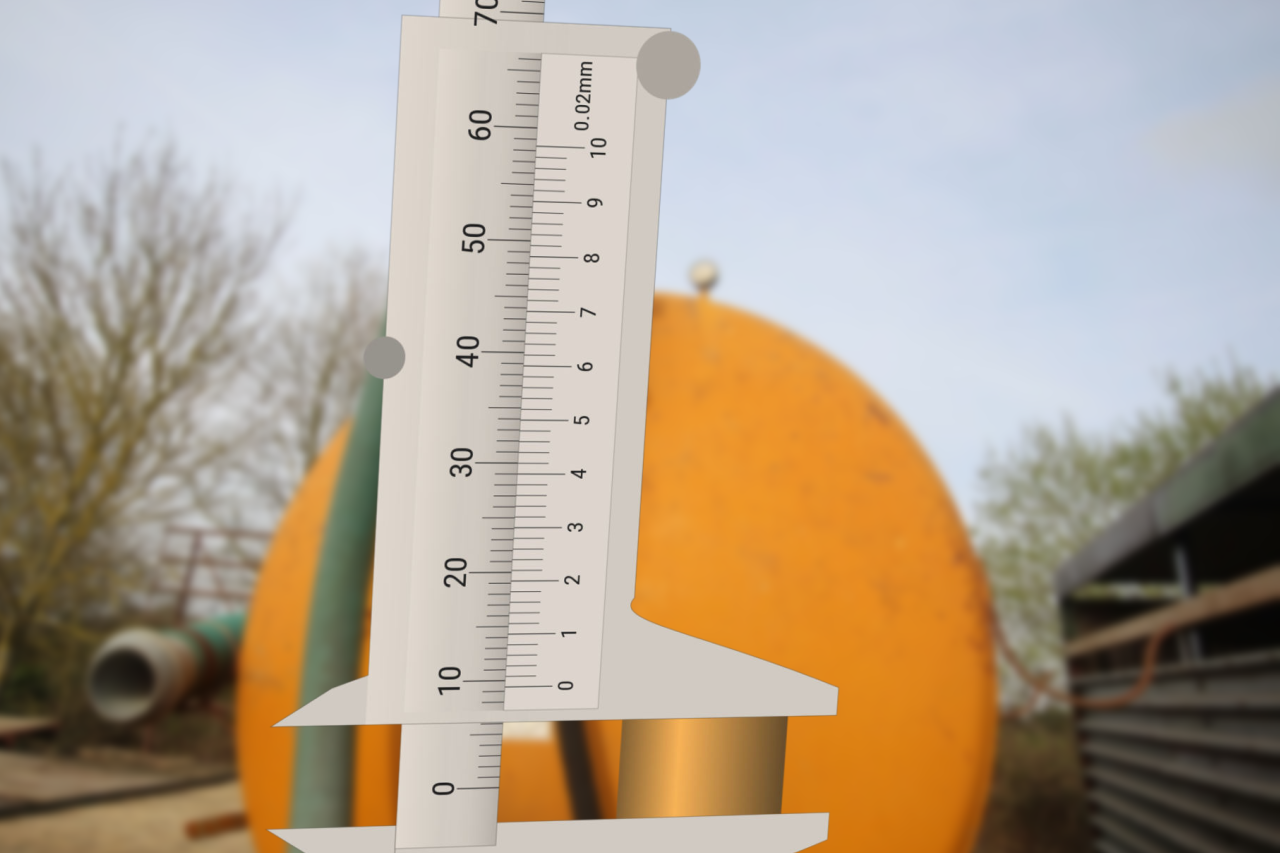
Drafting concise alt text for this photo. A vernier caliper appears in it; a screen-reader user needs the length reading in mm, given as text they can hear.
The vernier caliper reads 9.4 mm
